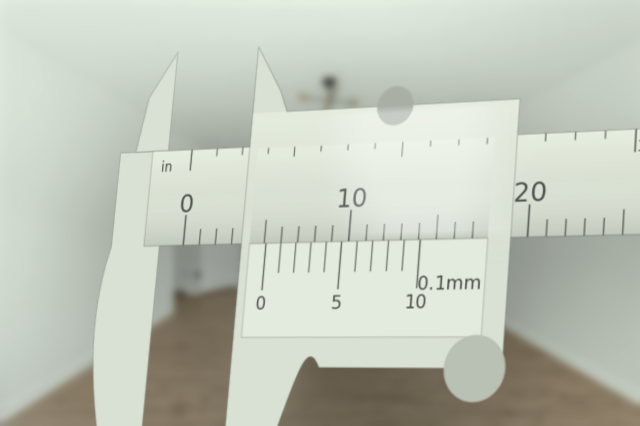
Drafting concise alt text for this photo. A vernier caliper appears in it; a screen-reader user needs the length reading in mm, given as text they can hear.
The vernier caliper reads 5.1 mm
